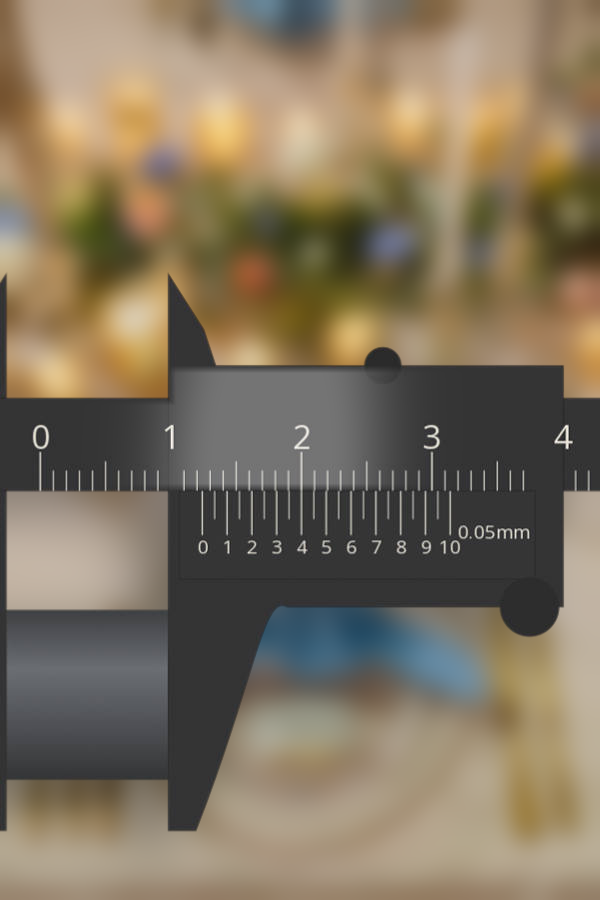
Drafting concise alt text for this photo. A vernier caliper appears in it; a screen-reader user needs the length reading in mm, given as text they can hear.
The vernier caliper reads 12.4 mm
